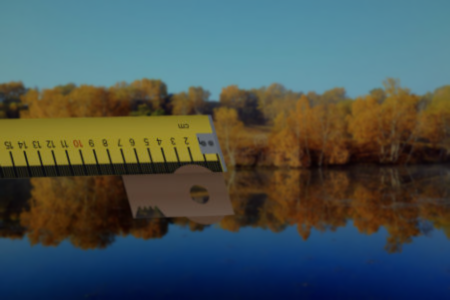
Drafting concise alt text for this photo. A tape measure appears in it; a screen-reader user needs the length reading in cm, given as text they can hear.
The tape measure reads 7.5 cm
